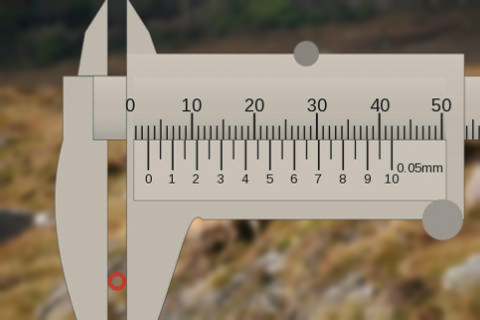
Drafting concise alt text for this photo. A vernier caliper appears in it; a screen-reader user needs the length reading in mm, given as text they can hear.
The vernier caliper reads 3.0 mm
